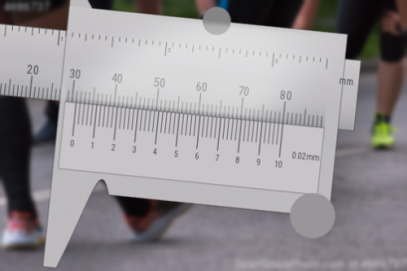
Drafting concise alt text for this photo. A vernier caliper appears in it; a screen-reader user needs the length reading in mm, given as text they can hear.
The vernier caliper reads 31.0 mm
